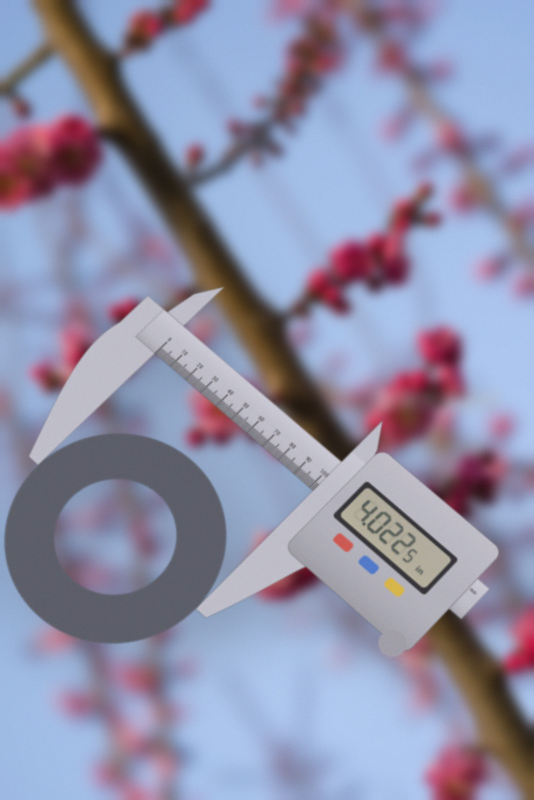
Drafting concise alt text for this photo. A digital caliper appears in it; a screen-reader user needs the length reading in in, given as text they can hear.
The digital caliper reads 4.0225 in
